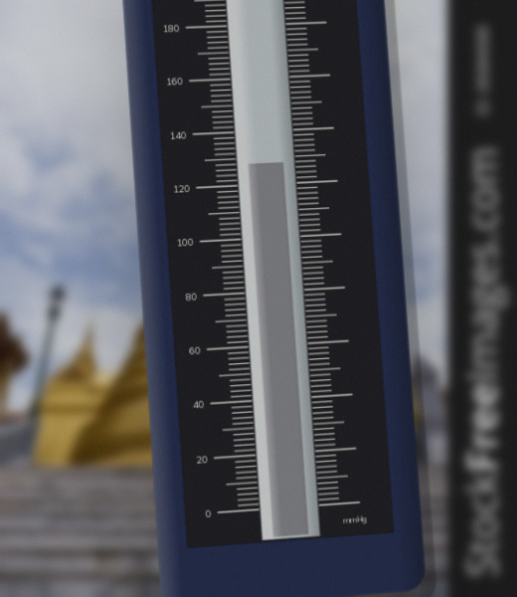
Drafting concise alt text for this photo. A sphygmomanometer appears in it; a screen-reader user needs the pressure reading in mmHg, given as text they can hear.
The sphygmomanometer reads 128 mmHg
